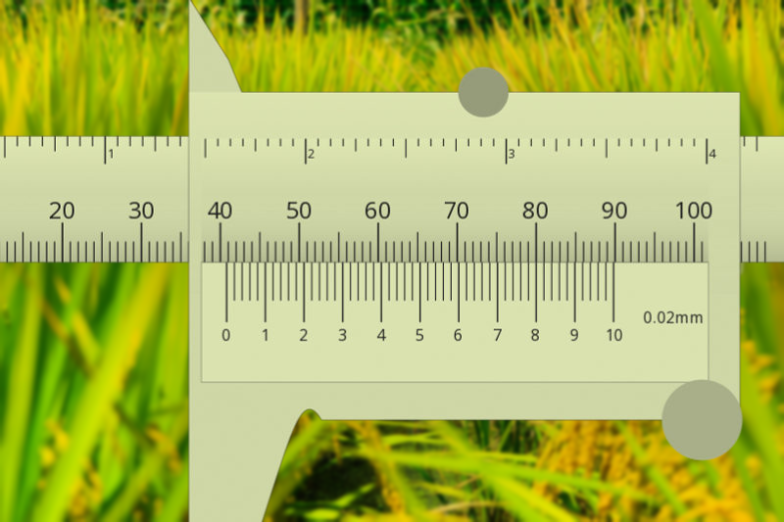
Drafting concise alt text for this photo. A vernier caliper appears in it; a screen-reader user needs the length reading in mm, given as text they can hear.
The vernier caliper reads 40.8 mm
